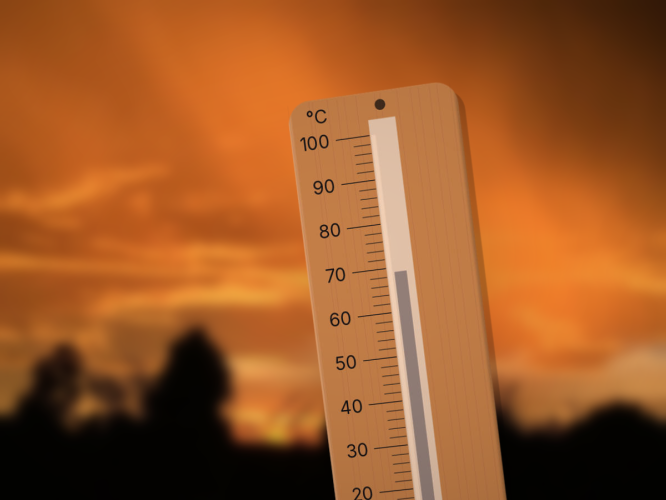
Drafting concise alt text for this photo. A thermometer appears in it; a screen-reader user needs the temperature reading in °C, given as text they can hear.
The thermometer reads 69 °C
